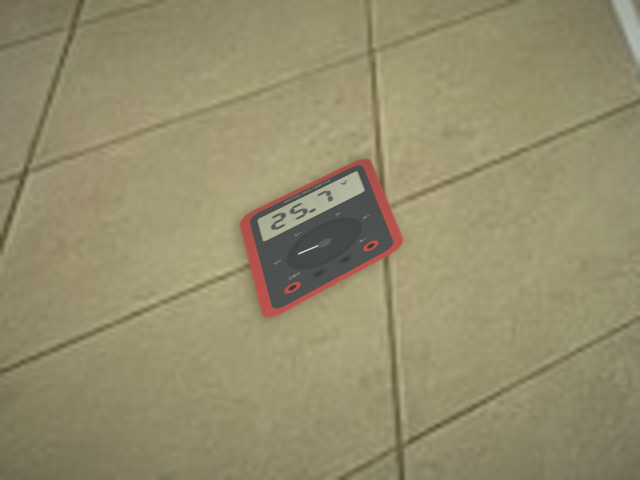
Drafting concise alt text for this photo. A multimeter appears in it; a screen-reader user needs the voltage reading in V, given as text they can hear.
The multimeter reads 25.7 V
